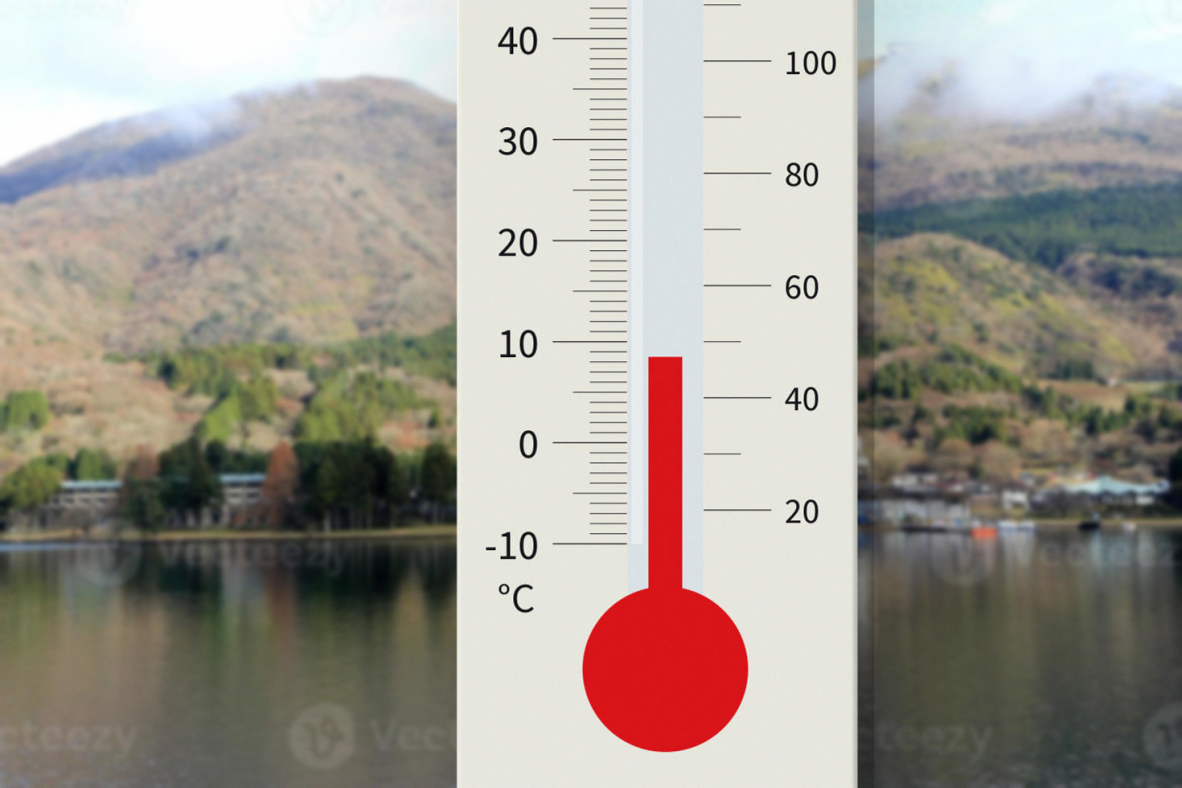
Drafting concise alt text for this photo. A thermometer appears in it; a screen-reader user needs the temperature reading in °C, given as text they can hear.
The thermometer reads 8.5 °C
